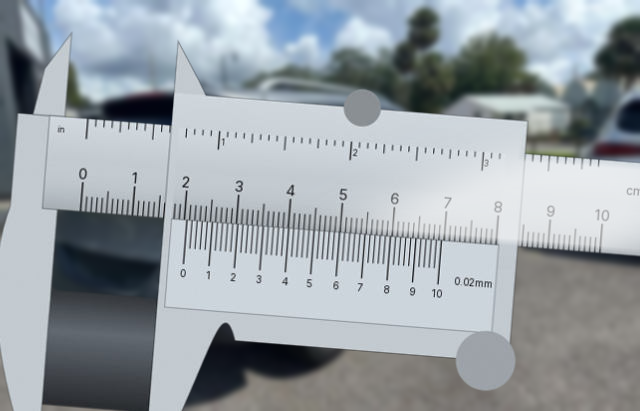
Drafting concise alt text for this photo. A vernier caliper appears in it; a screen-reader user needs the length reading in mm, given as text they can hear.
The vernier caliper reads 20.5 mm
